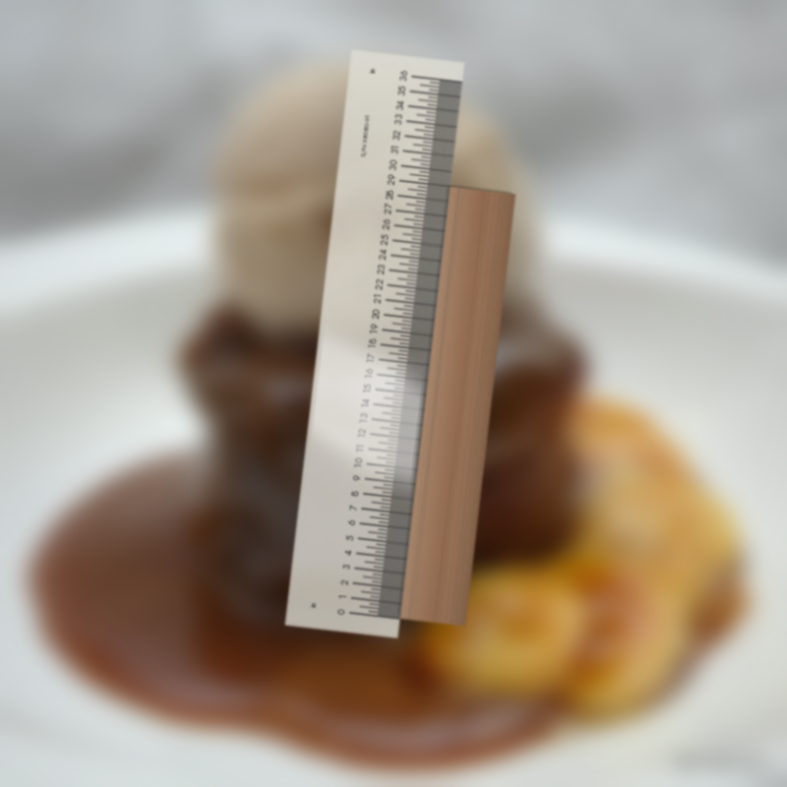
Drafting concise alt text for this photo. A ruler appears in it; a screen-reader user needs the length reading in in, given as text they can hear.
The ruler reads 29 in
